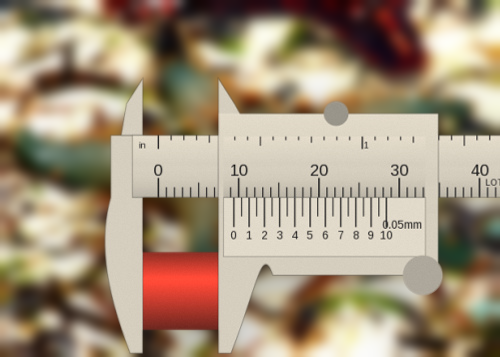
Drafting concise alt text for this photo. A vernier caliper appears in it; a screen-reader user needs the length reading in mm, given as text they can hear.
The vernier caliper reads 9.4 mm
